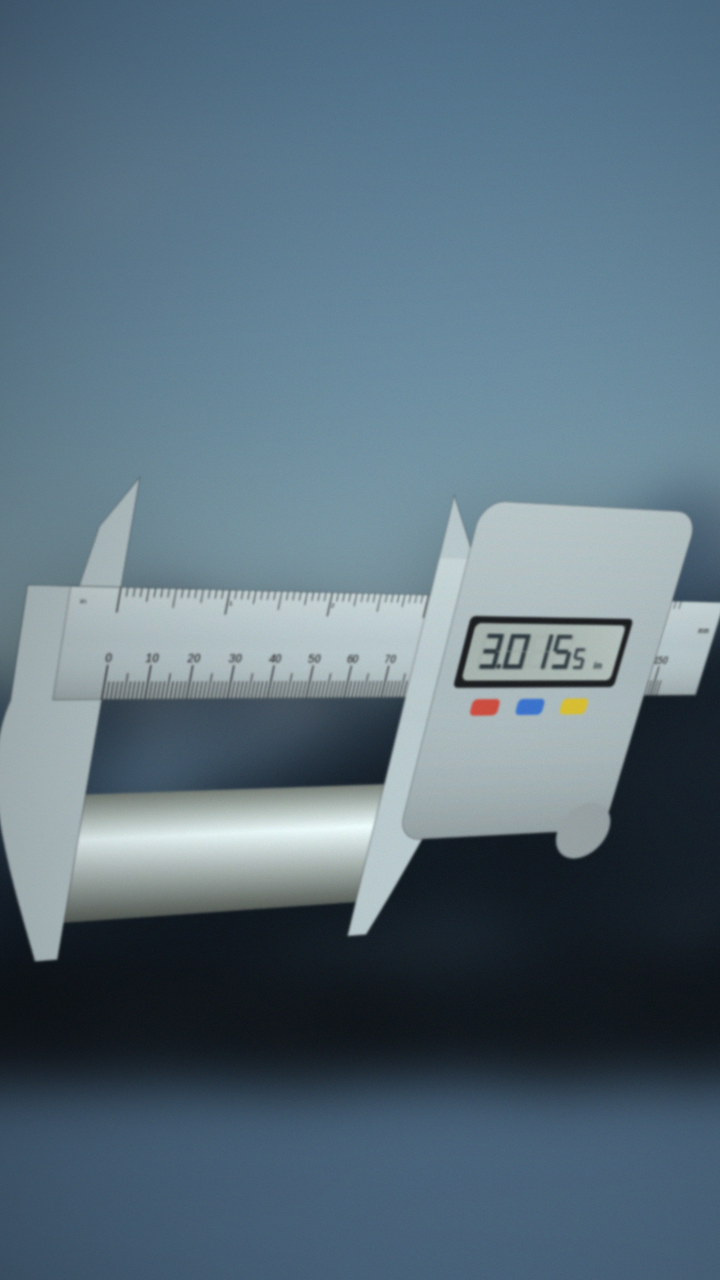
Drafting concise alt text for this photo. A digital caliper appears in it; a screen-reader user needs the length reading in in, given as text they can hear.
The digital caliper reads 3.0155 in
